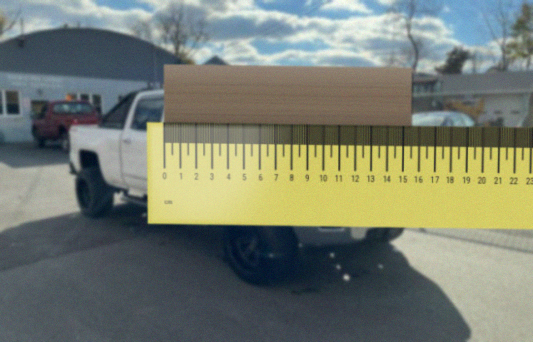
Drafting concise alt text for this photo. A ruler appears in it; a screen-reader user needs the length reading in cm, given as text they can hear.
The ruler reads 15.5 cm
